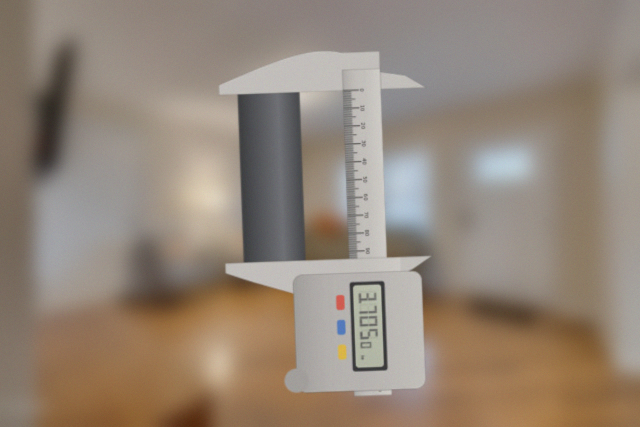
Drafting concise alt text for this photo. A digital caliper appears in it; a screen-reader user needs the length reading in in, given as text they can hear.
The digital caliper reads 3.7050 in
